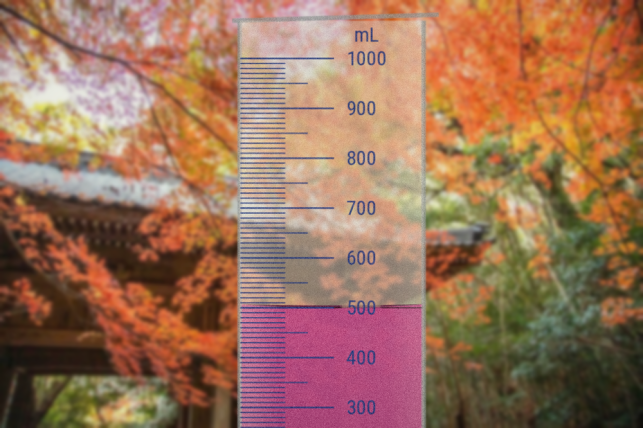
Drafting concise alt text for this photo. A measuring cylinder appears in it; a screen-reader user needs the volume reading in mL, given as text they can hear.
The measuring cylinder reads 500 mL
